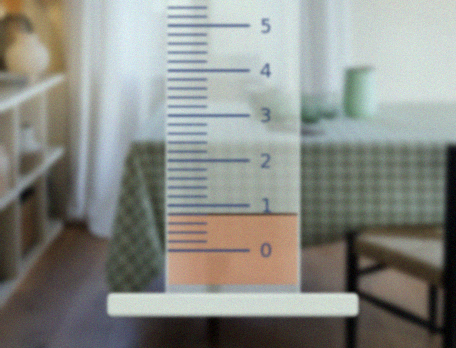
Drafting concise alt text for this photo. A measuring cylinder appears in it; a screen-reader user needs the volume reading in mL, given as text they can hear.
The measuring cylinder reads 0.8 mL
